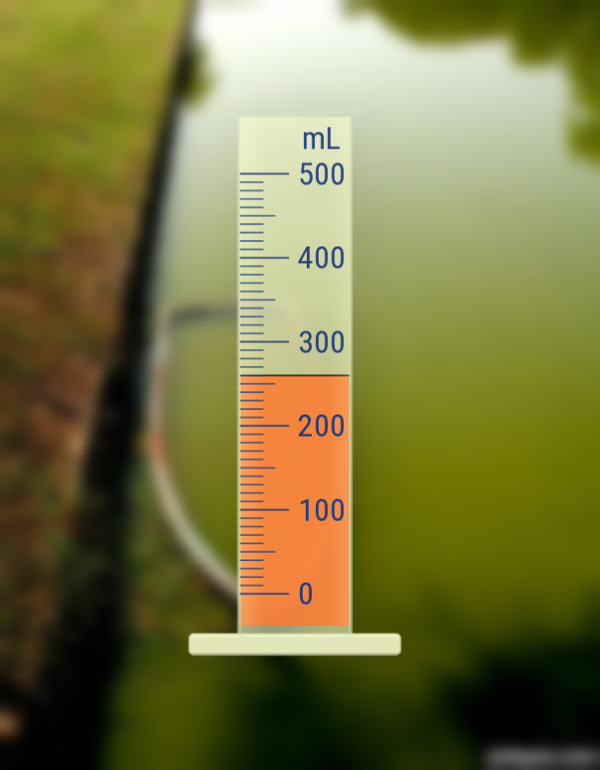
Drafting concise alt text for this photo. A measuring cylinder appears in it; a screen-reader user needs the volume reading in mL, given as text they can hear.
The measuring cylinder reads 260 mL
